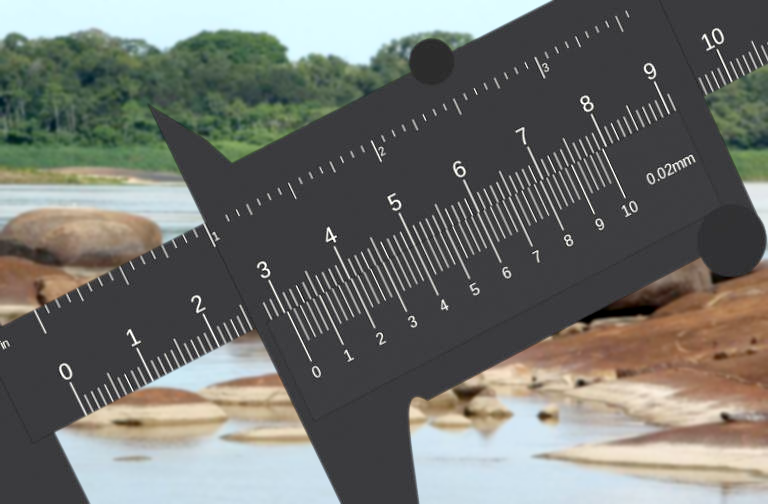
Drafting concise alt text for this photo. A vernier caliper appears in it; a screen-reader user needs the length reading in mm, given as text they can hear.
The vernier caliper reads 30.4 mm
